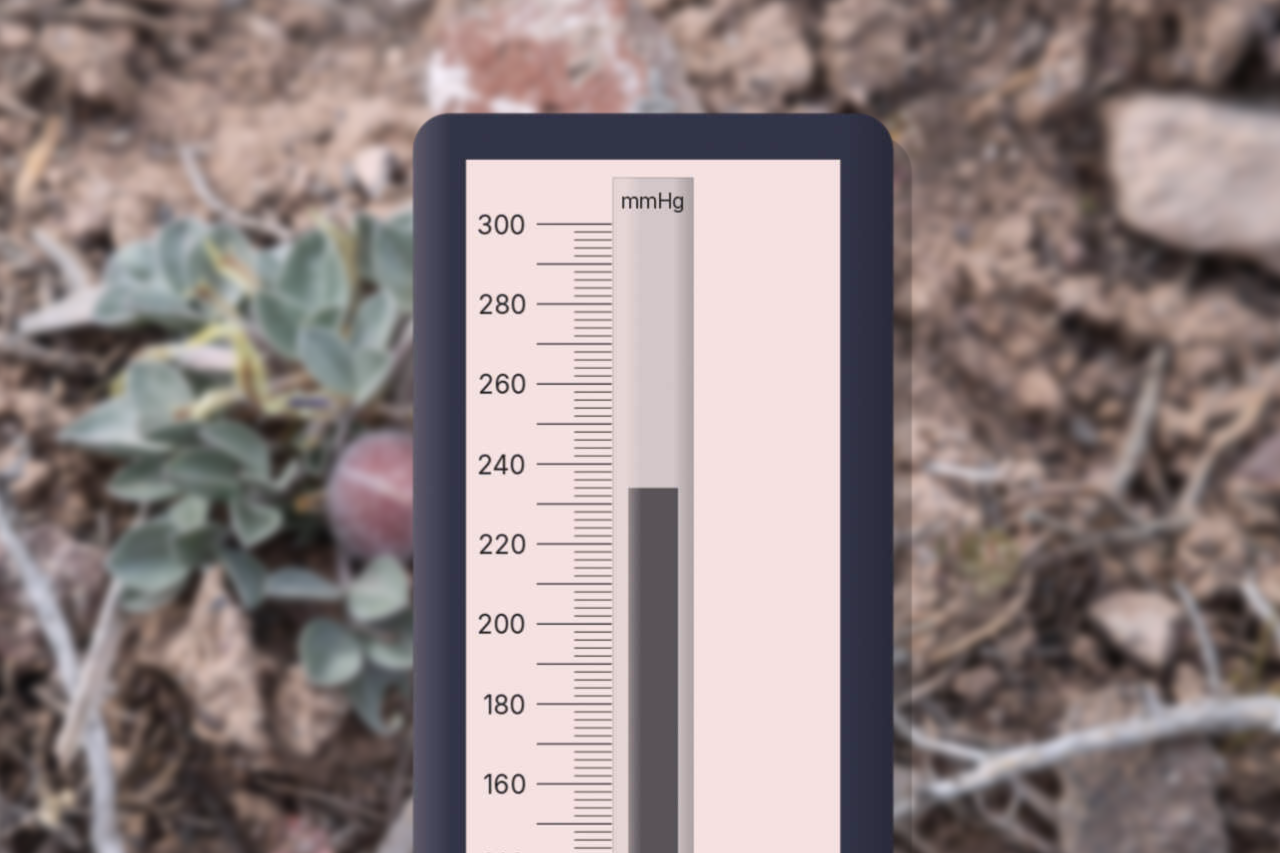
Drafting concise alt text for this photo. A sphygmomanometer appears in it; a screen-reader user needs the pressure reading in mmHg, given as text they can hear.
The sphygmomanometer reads 234 mmHg
